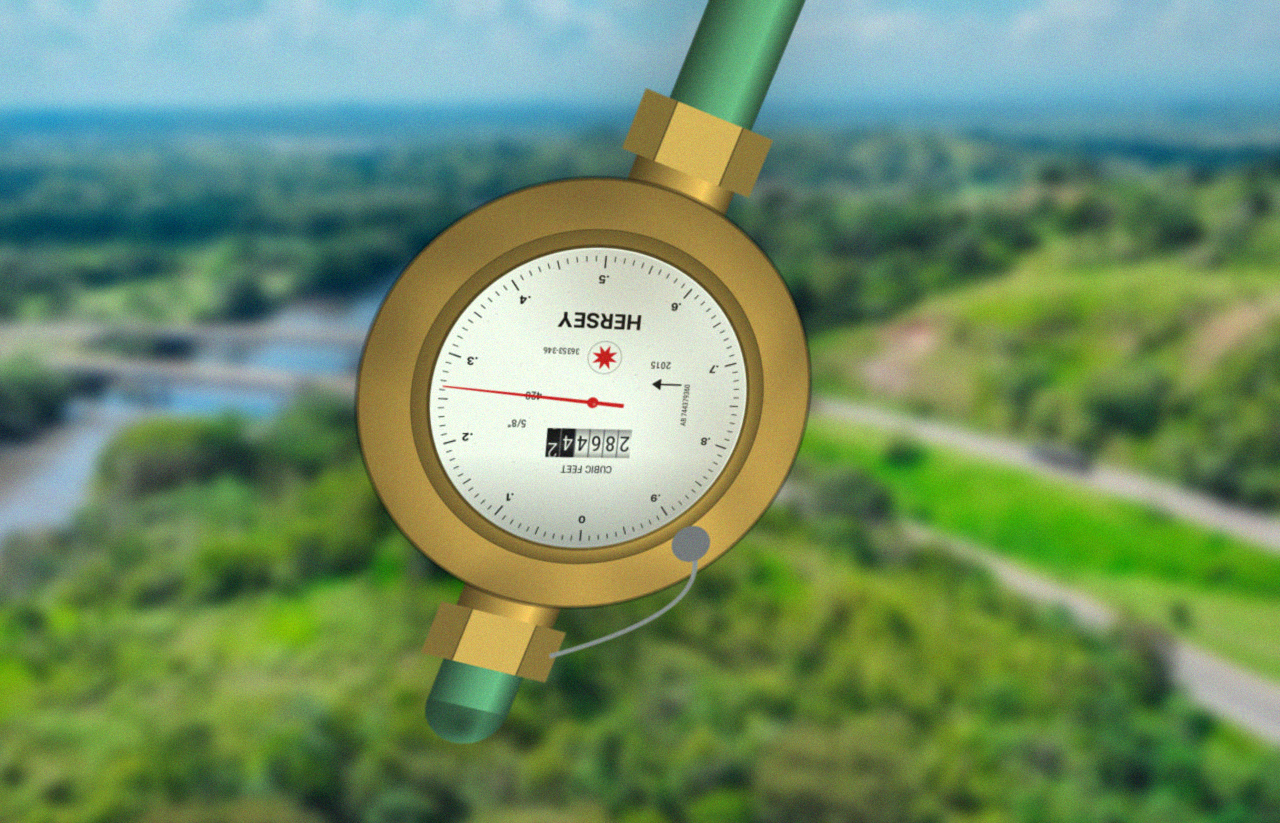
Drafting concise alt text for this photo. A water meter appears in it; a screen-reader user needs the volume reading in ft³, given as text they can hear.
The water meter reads 286442.26 ft³
